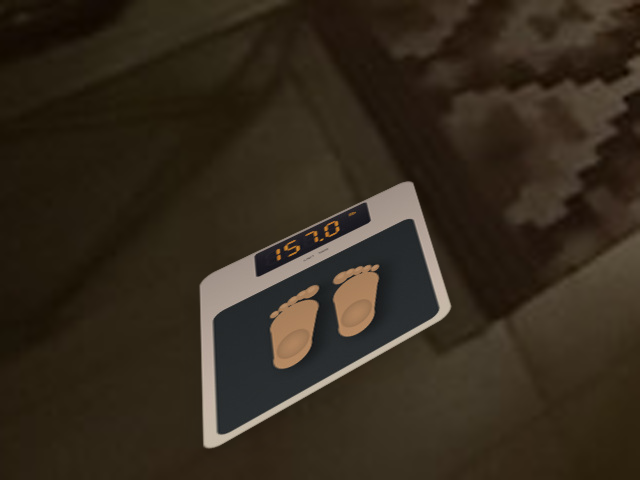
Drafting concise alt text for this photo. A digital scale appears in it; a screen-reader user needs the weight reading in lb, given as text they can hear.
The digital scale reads 157.0 lb
